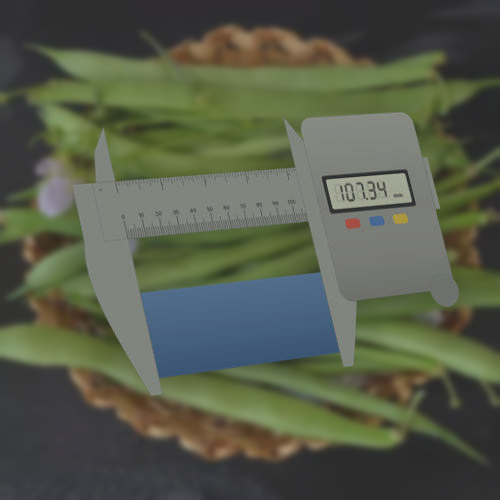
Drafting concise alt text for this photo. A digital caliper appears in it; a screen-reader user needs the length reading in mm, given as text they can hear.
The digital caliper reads 107.34 mm
